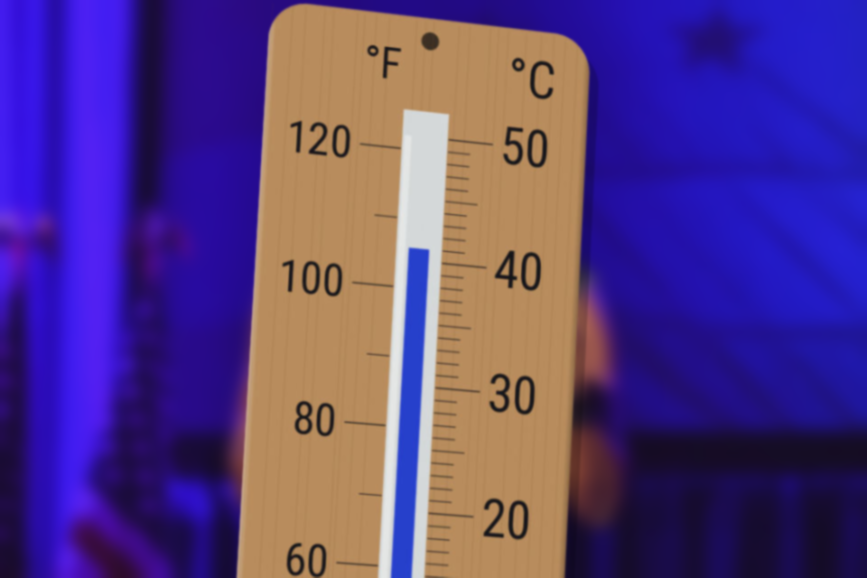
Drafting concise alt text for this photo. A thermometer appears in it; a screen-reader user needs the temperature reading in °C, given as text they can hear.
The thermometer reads 41 °C
